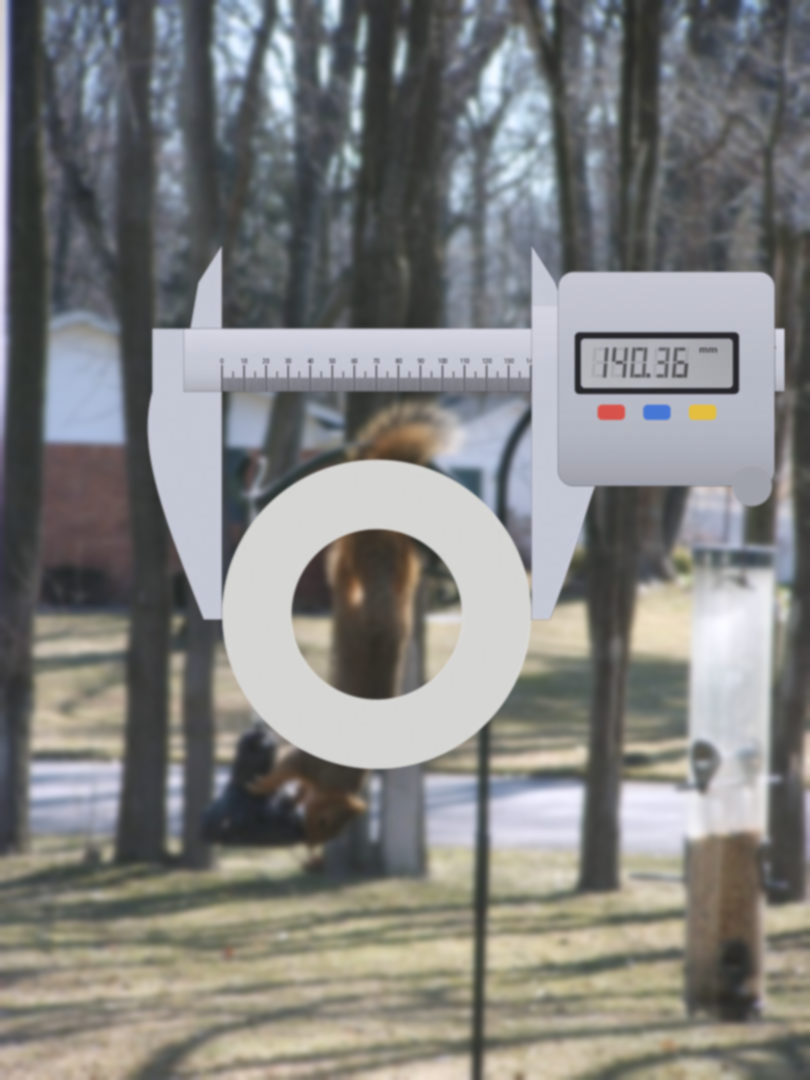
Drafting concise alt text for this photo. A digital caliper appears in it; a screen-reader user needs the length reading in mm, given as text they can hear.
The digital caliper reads 140.36 mm
